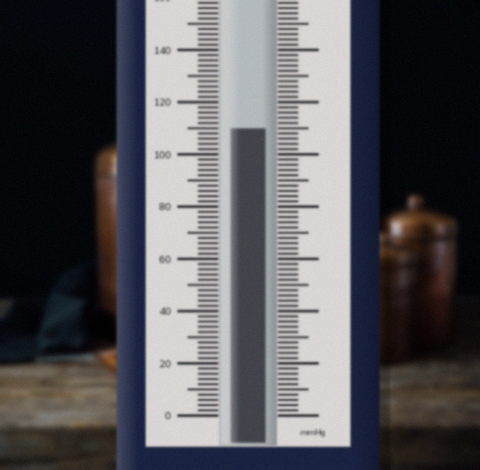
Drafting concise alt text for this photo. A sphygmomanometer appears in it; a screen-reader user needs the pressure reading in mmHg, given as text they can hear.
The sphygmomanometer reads 110 mmHg
